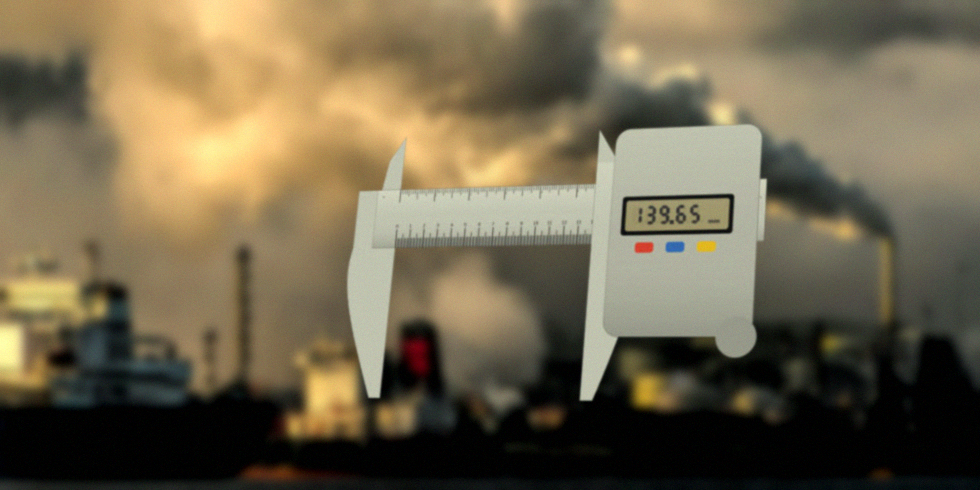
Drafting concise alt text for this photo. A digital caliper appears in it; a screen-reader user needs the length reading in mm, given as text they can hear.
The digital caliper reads 139.65 mm
